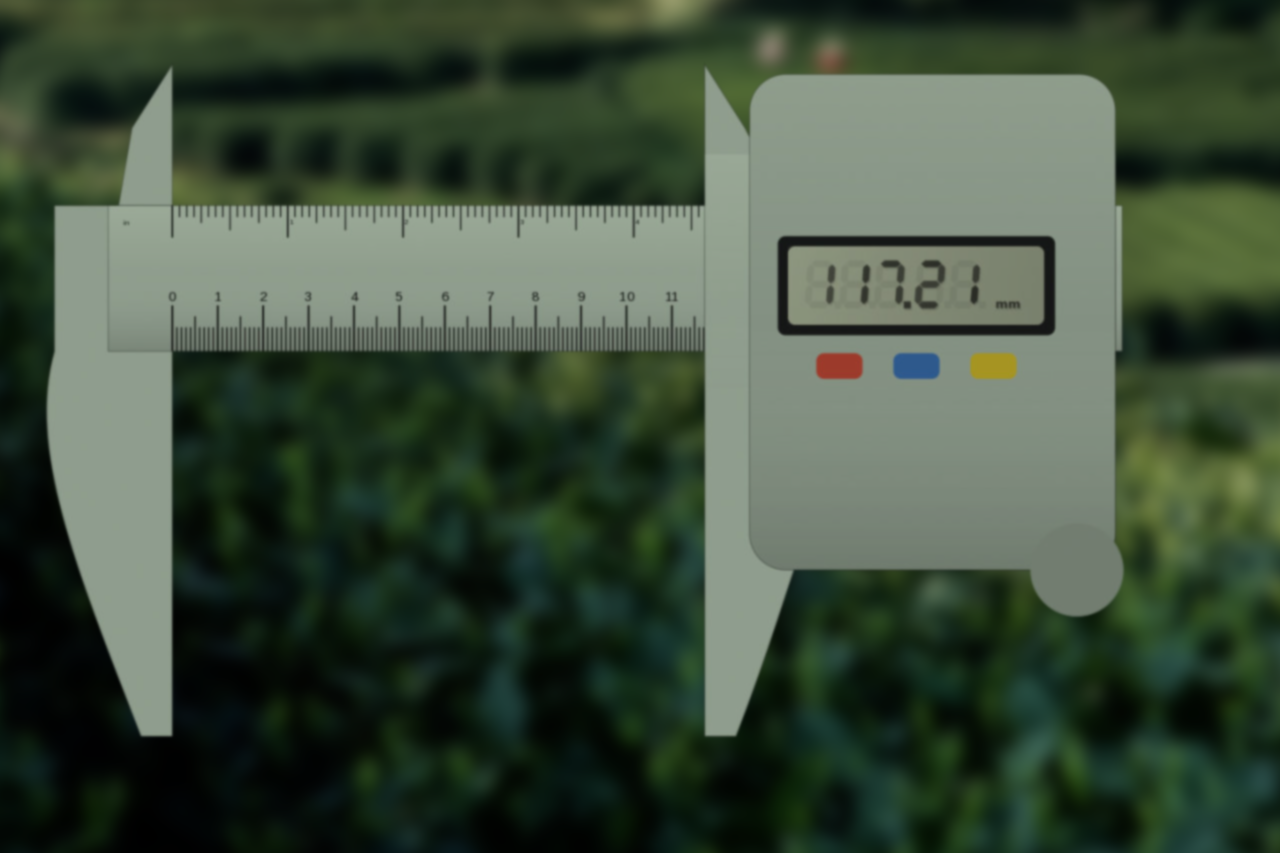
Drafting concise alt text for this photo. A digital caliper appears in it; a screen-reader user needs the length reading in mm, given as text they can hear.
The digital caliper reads 117.21 mm
